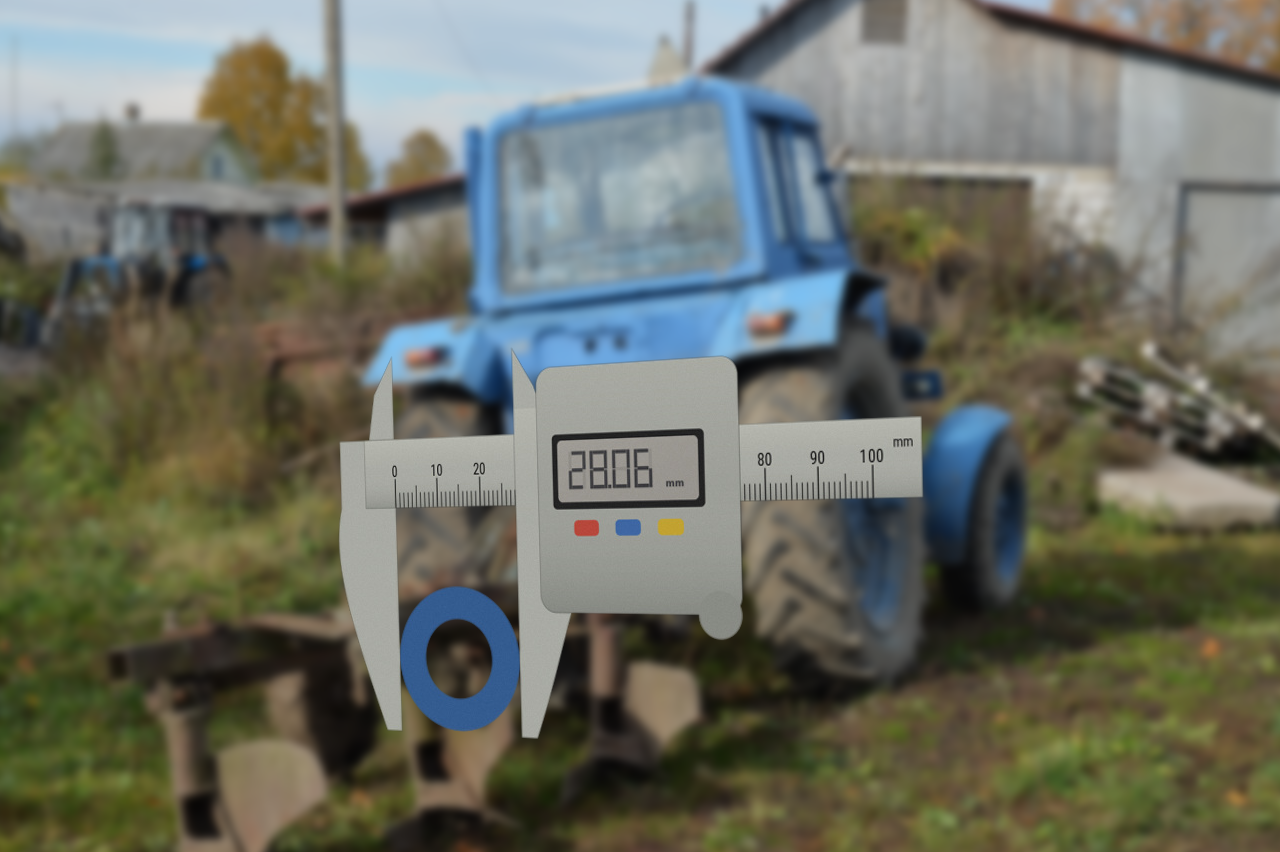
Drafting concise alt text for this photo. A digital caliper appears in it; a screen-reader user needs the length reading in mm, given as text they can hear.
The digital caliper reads 28.06 mm
